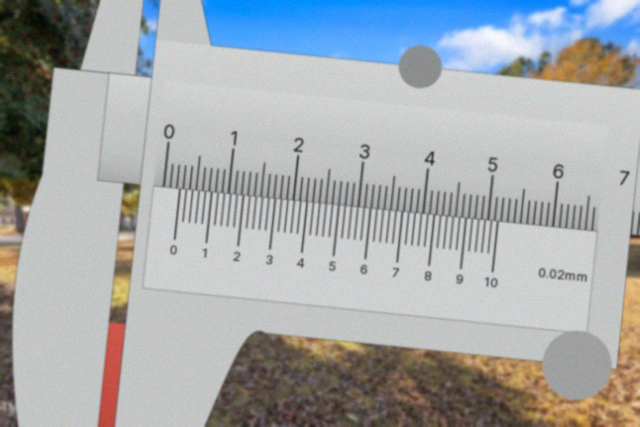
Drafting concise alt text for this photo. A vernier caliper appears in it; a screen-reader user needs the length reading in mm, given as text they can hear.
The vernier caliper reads 2.5 mm
